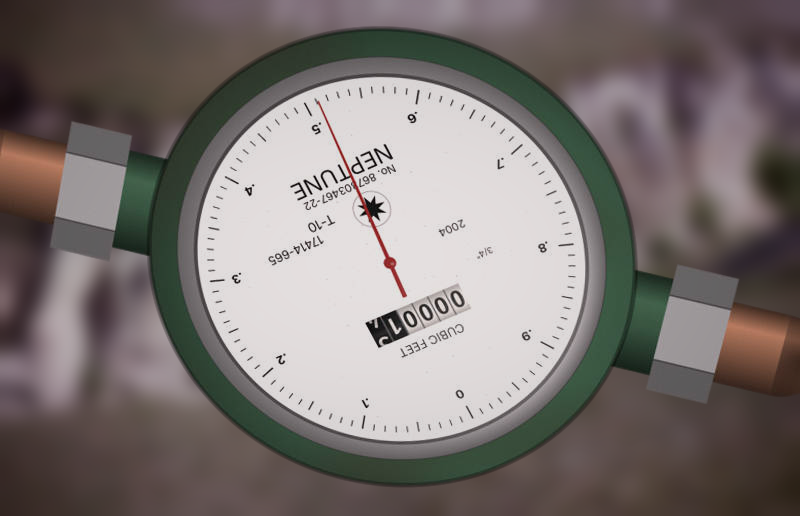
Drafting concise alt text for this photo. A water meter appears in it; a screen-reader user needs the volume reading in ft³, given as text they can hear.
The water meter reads 13.51 ft³
